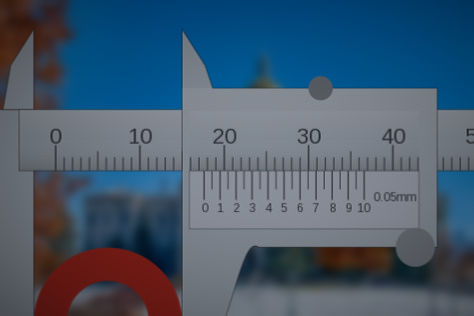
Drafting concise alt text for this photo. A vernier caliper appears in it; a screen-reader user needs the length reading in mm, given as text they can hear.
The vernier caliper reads 17.6 mm
